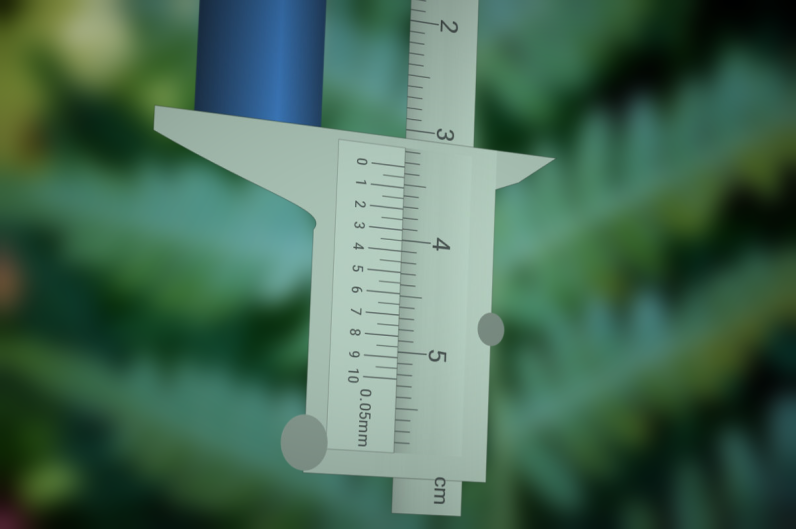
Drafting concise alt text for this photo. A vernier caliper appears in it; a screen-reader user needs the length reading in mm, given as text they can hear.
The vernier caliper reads 33.4 mm
